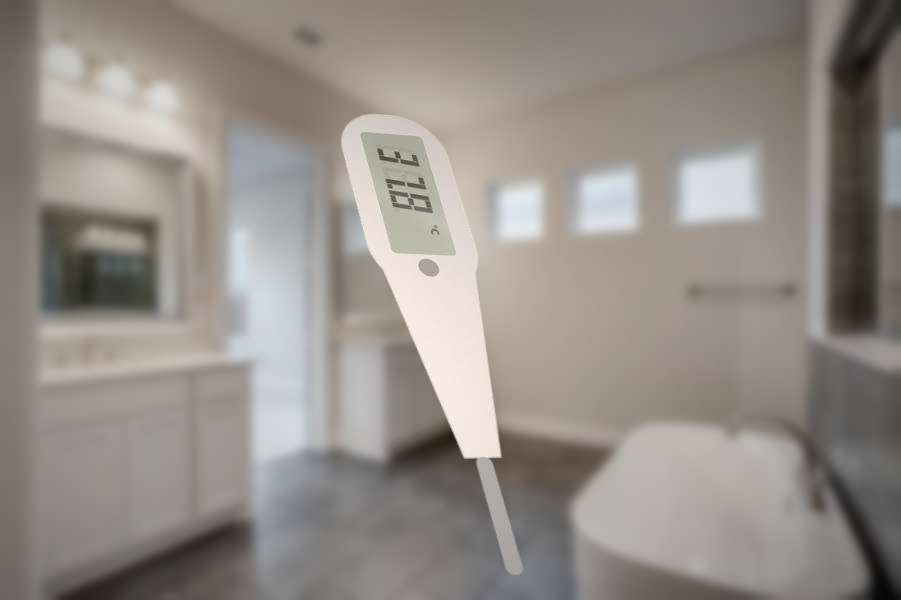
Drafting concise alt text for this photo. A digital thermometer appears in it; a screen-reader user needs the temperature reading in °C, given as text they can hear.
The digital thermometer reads 37.8 °C
